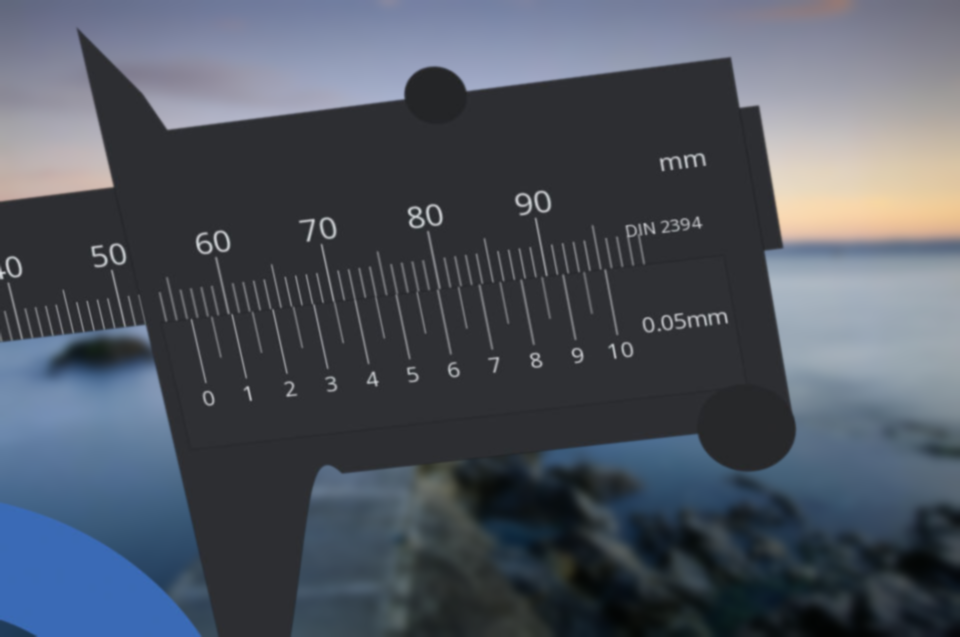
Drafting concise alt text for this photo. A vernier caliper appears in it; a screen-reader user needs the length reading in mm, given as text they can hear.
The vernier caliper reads 56.4 mm
